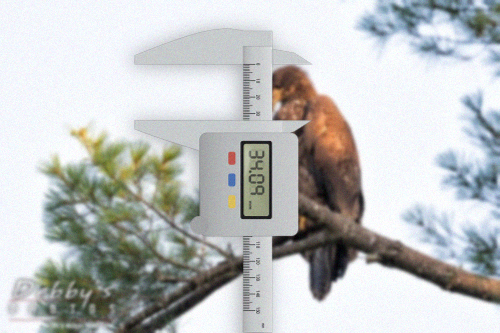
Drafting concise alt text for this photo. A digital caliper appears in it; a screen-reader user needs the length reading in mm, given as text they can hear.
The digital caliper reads 34.09 mm
